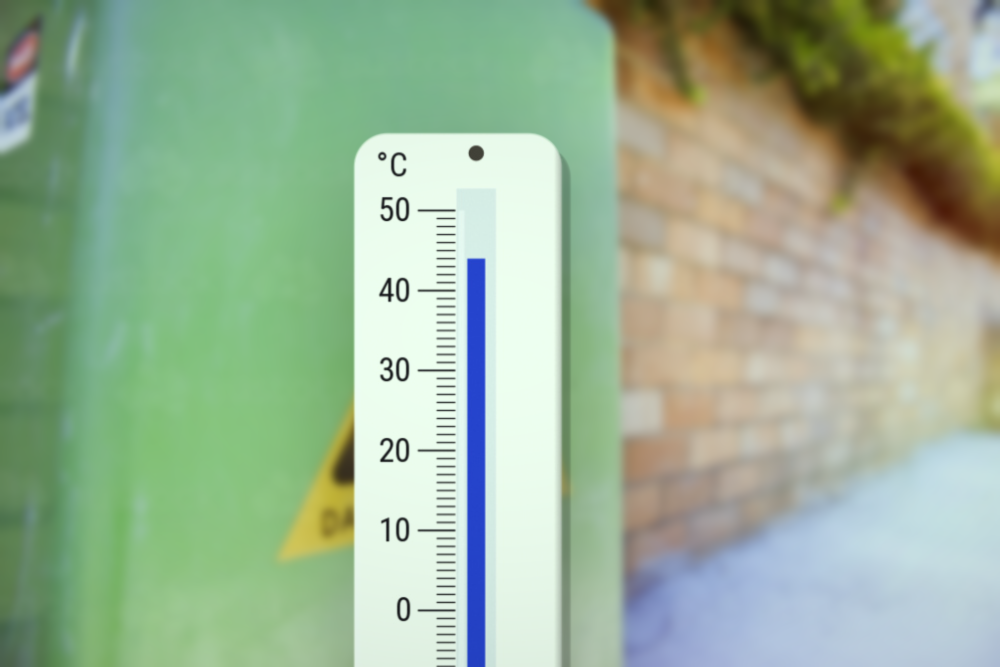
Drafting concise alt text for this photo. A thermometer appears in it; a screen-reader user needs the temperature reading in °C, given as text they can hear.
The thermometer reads 44 °C
